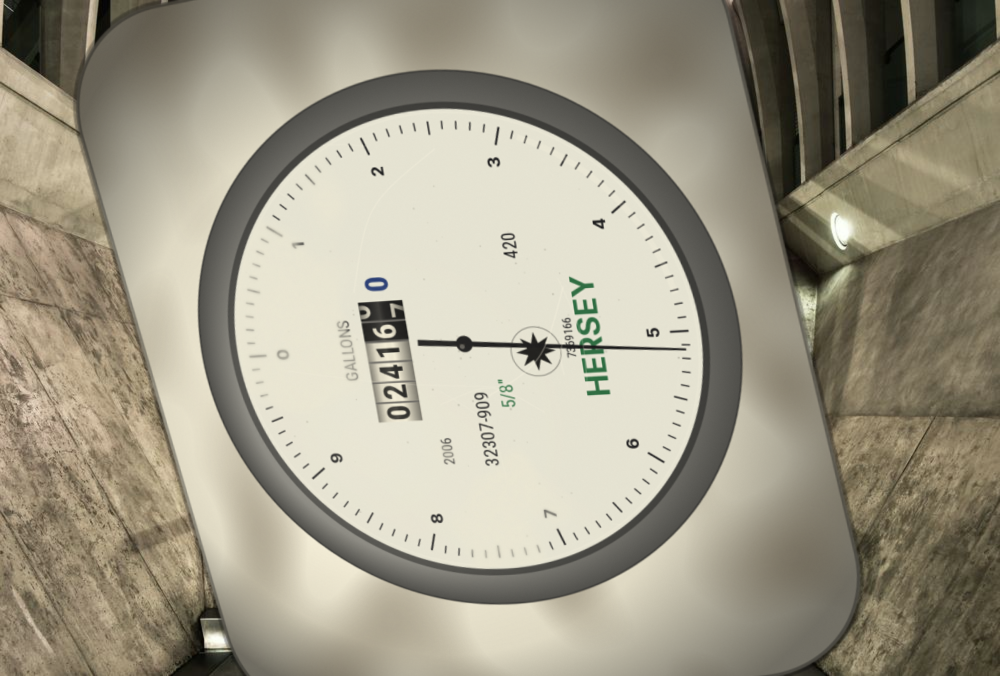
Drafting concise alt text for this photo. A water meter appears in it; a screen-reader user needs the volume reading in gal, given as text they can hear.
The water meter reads 241665.1 gal
